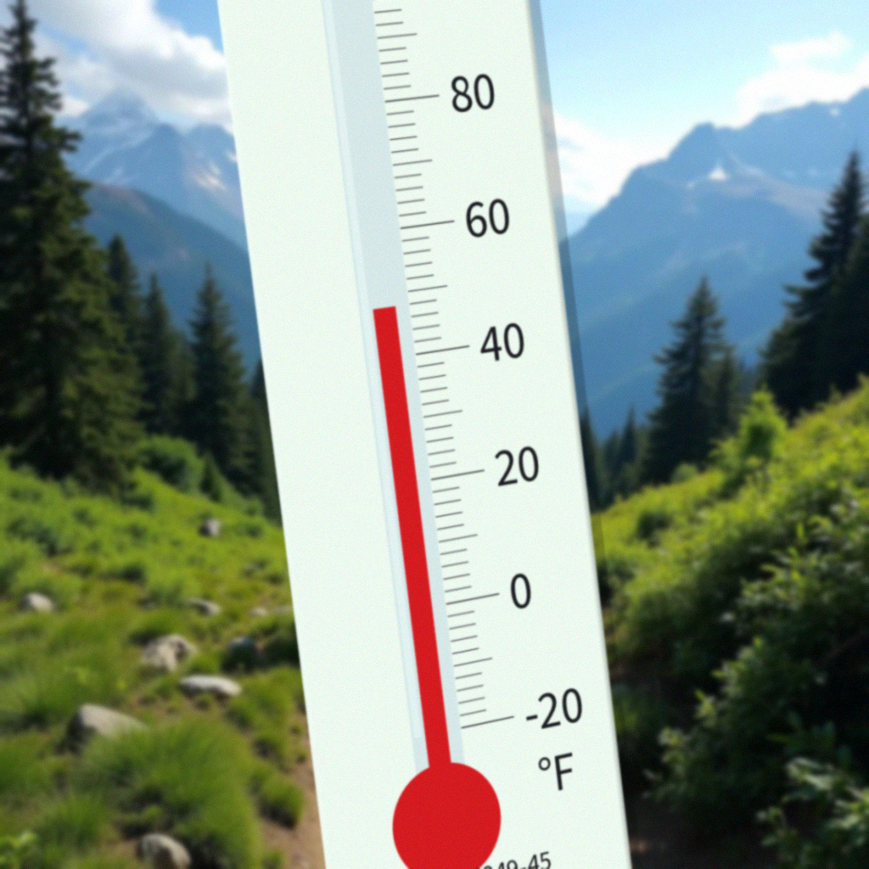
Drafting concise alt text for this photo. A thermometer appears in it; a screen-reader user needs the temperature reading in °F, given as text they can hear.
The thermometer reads 48 °F
